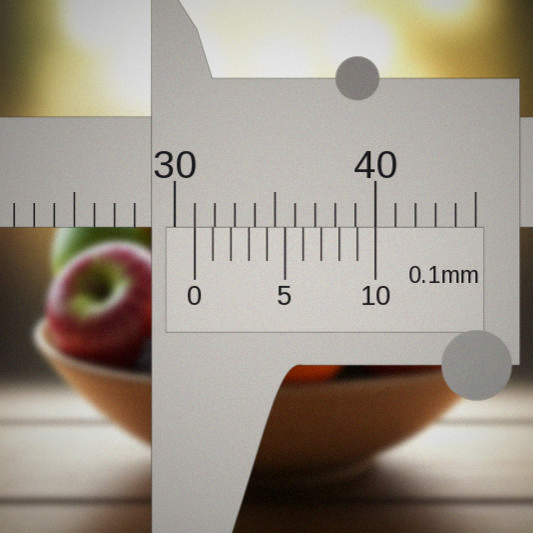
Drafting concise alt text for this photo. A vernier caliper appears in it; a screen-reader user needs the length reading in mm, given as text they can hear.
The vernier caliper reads 31.0 mm
